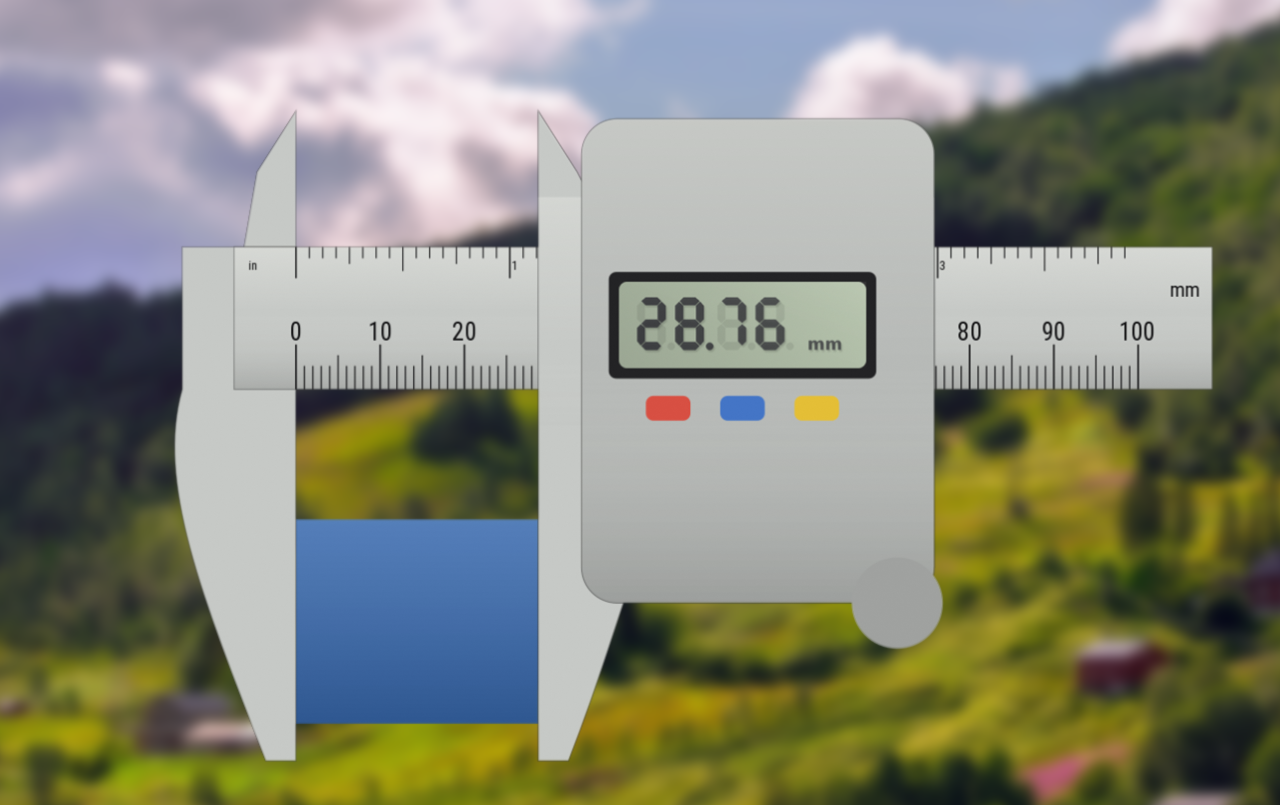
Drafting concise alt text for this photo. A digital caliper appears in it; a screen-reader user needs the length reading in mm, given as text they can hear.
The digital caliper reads 28.76 mm
